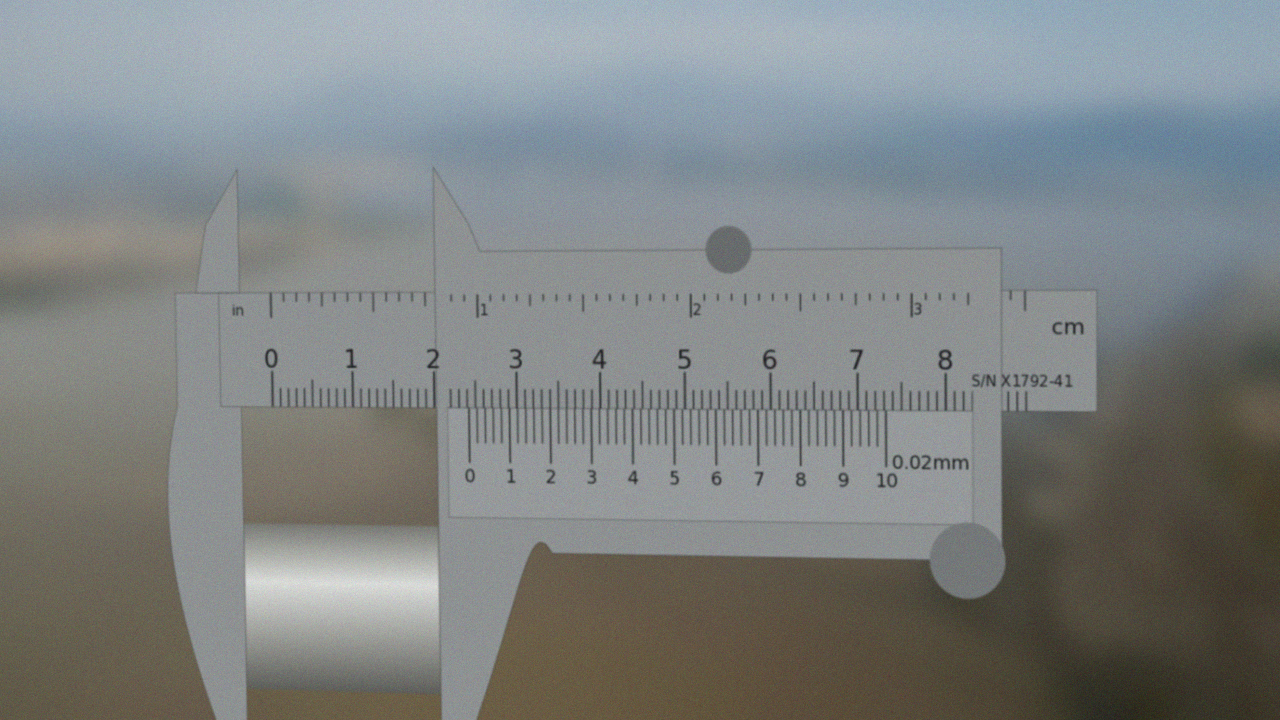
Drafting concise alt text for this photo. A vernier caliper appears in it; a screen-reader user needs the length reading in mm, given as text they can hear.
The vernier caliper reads 24.2 mm
